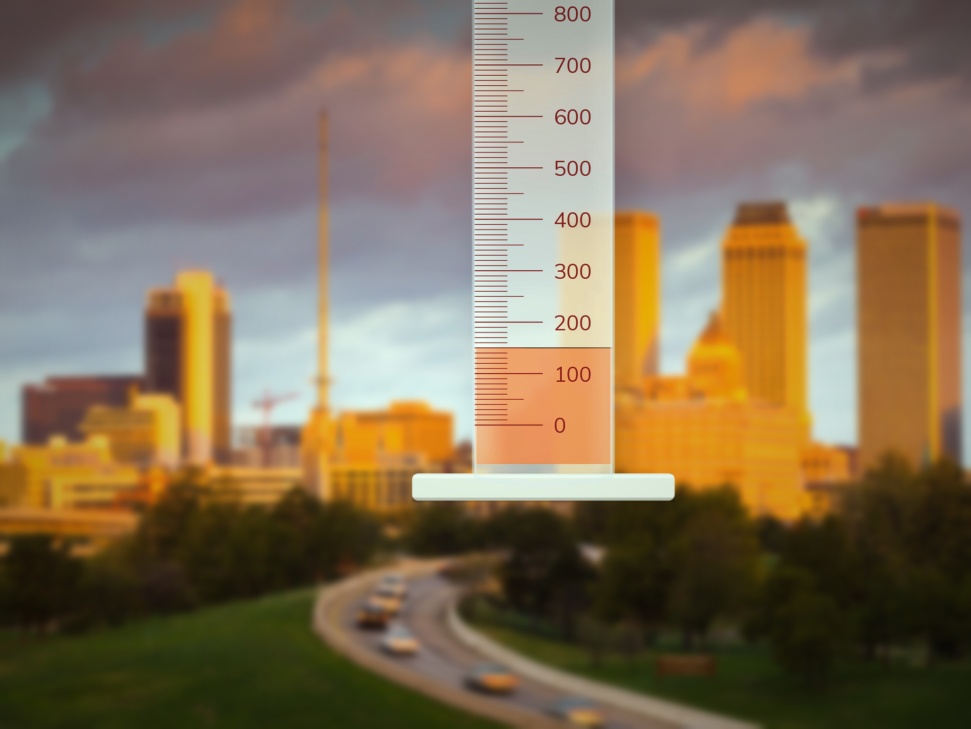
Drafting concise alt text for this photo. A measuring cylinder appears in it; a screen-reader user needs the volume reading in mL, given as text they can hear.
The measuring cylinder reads 150 mL
